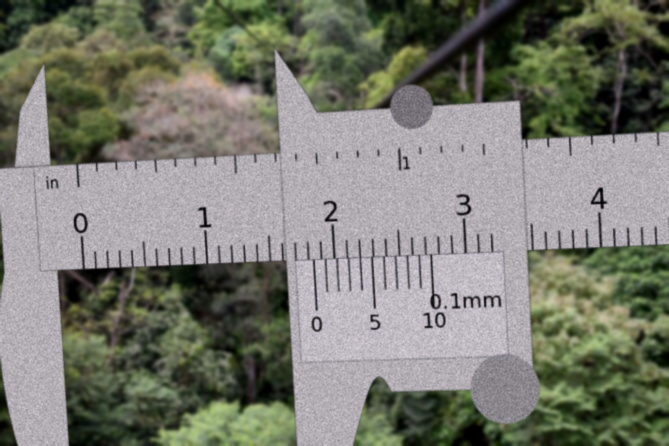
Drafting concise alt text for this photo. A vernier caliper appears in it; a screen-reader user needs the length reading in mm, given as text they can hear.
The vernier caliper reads 18.4 mm
